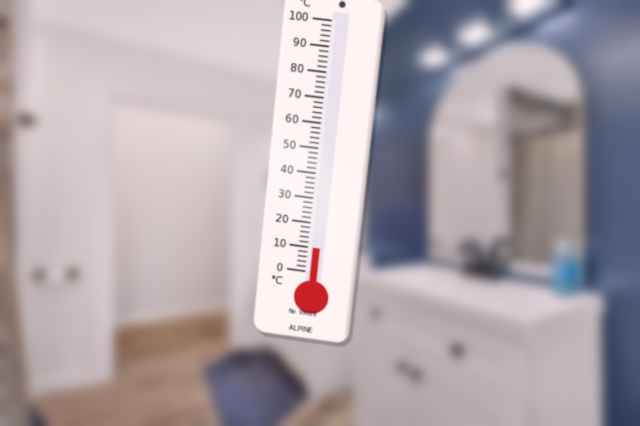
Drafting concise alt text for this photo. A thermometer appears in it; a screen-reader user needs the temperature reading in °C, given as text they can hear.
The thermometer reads 10 °C
